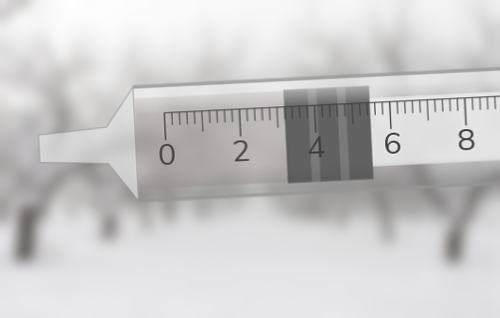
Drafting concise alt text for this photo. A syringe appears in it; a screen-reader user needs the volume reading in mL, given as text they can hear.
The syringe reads 3.2 mL
